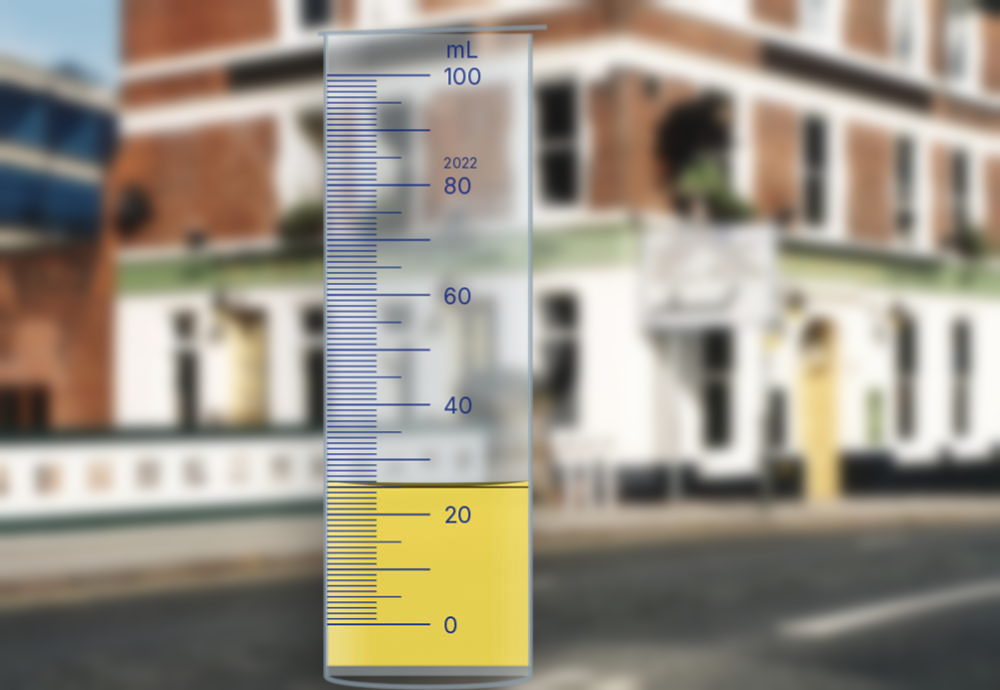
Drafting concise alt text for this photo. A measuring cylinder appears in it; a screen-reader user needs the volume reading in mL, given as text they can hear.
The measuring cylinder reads 25 mL
